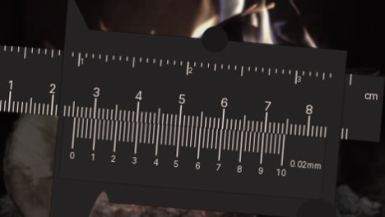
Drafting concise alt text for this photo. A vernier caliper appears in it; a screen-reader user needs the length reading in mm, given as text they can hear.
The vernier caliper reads 25.5 mm
